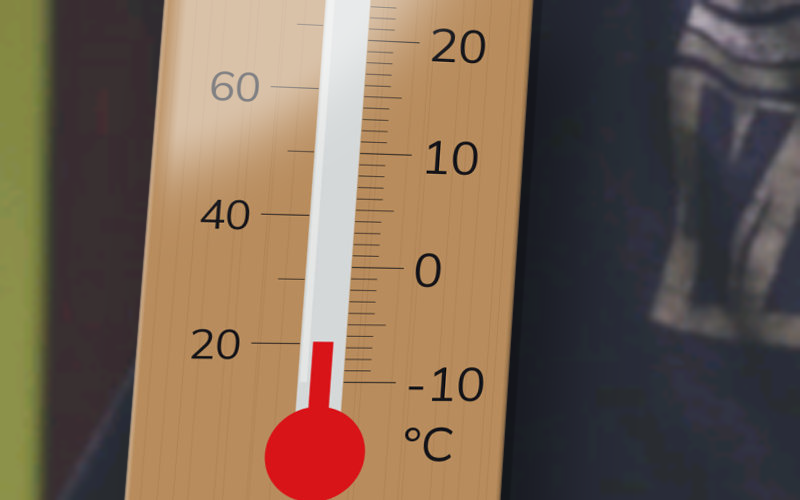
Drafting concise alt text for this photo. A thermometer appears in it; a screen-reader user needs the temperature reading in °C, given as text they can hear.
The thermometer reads -6.5 °C
